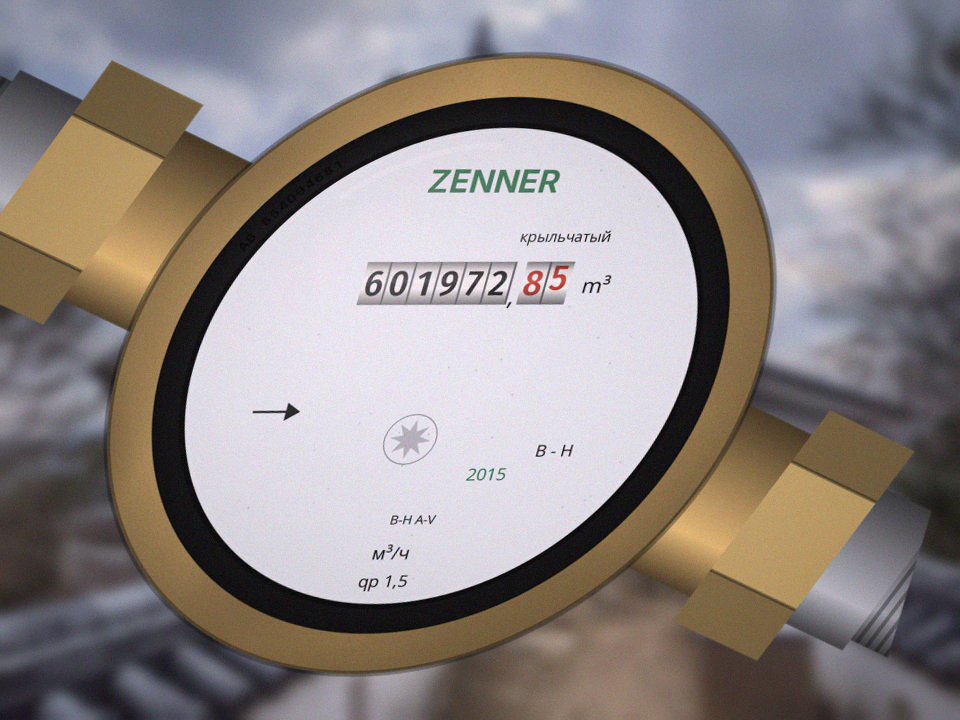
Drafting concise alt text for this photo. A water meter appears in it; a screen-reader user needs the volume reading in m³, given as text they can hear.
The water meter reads 601972.85 m³
